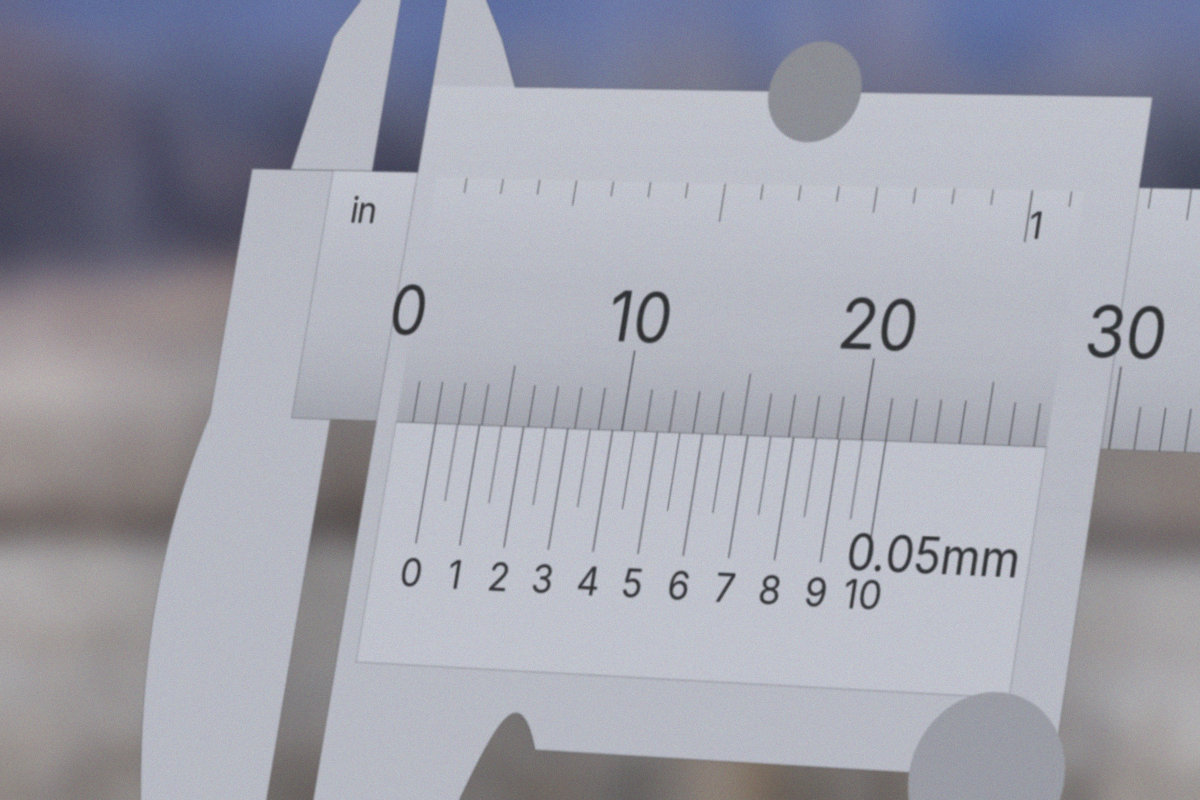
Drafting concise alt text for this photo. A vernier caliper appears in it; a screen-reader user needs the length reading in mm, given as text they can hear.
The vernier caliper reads 2.0 mm
